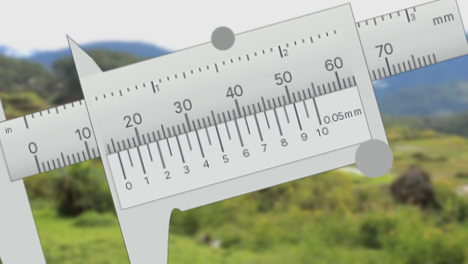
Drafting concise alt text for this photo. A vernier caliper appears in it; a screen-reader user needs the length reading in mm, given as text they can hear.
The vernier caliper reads 15.5 mm
